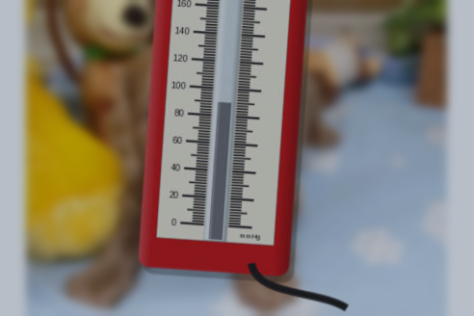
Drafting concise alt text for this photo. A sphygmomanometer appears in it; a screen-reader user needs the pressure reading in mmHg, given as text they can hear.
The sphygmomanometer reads 90 mmHg
